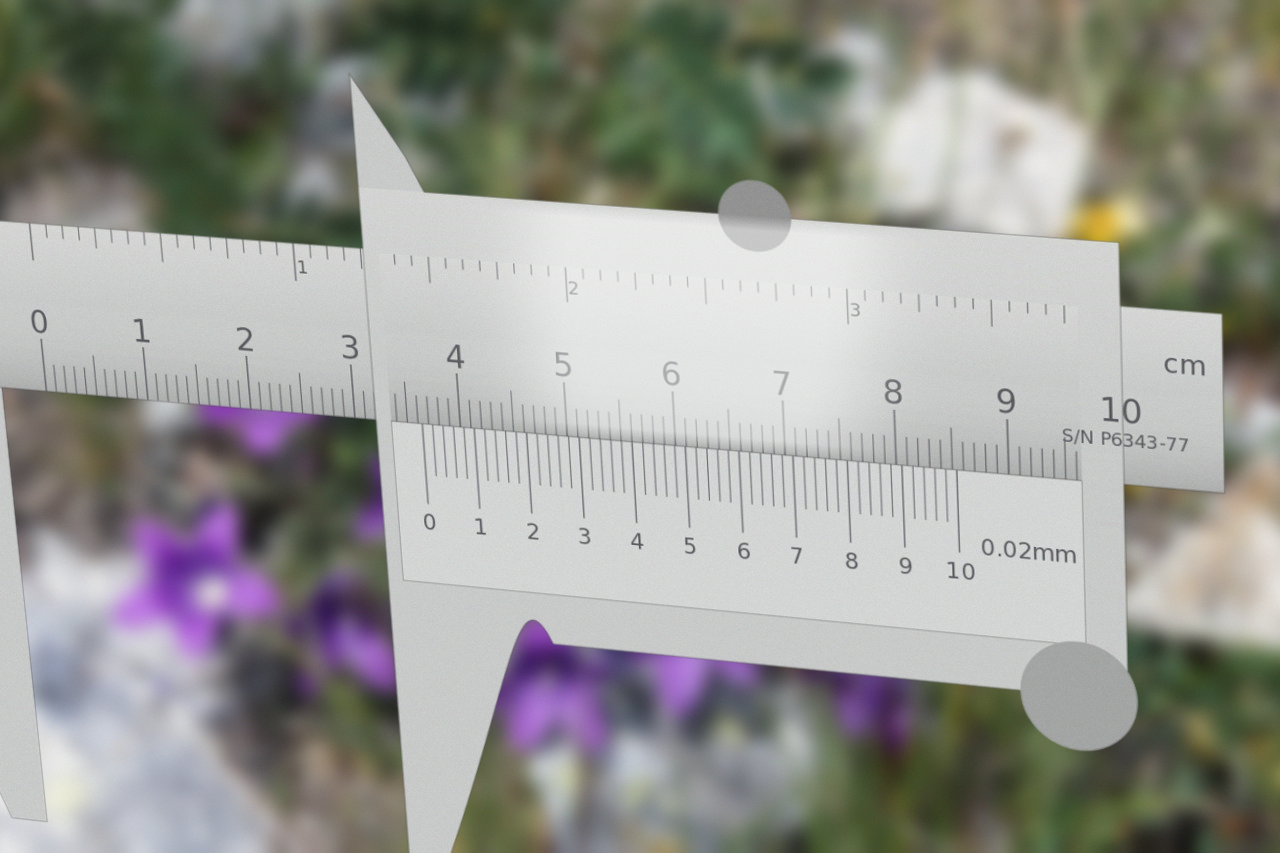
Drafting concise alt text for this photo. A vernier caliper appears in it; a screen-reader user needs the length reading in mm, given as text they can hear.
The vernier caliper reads 36.4 mm
